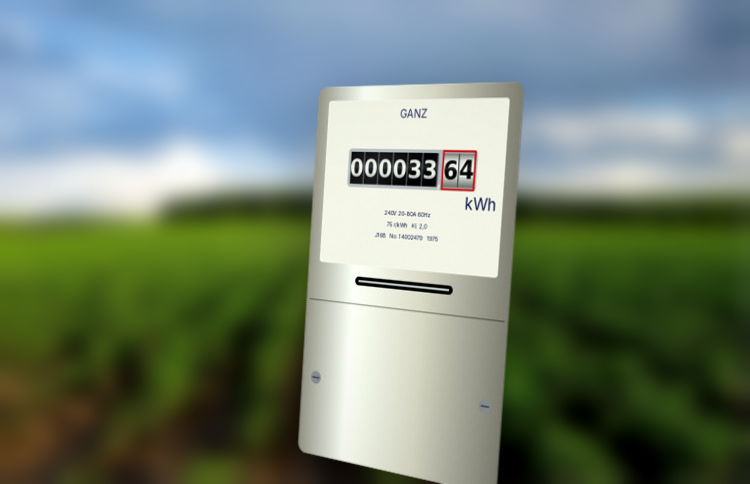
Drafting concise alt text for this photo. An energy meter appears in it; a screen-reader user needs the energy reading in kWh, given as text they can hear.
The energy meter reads 33.64 kWh
